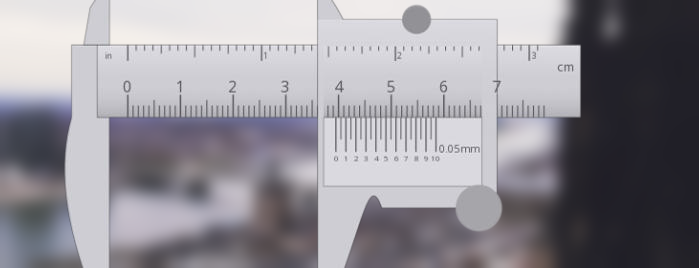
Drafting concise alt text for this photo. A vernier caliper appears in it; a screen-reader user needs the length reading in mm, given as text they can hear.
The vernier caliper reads 39.5 mm
